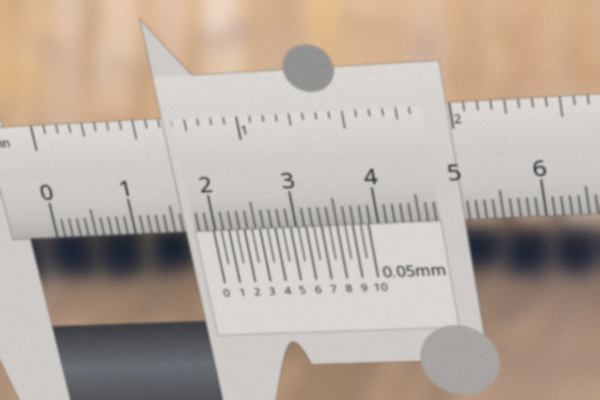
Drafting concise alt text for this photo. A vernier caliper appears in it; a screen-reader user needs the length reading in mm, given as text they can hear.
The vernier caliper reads 19.8 mm
